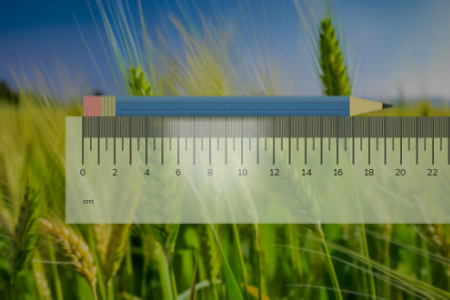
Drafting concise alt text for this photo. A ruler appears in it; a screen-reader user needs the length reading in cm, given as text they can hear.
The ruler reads 19.5 cm
